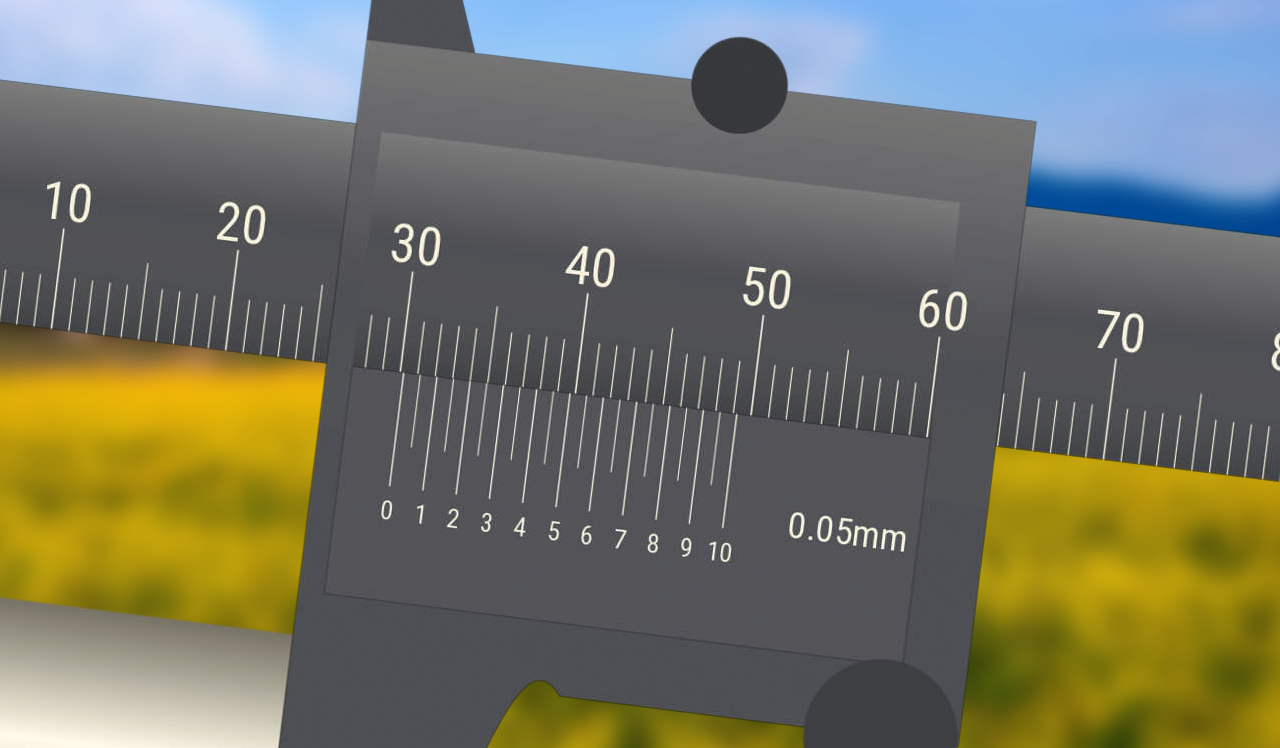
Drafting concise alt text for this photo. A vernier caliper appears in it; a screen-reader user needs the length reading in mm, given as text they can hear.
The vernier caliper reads 30.2 mm
